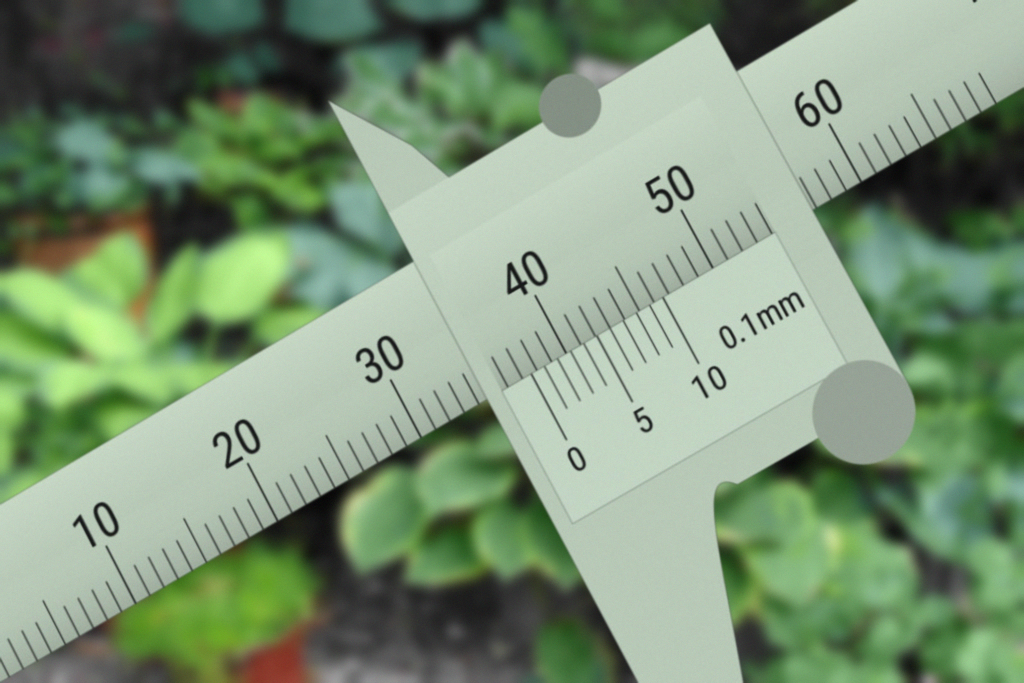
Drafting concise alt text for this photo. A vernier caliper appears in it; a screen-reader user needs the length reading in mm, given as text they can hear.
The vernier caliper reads 37.6 mm
